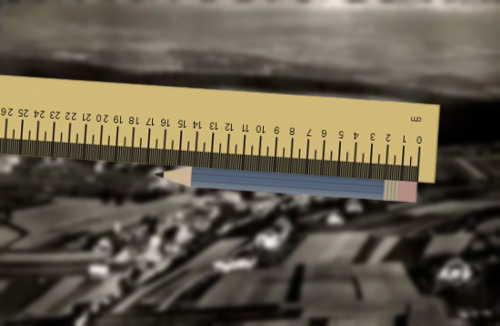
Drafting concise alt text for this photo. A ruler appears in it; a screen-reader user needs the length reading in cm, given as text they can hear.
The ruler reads 16.5 cm
